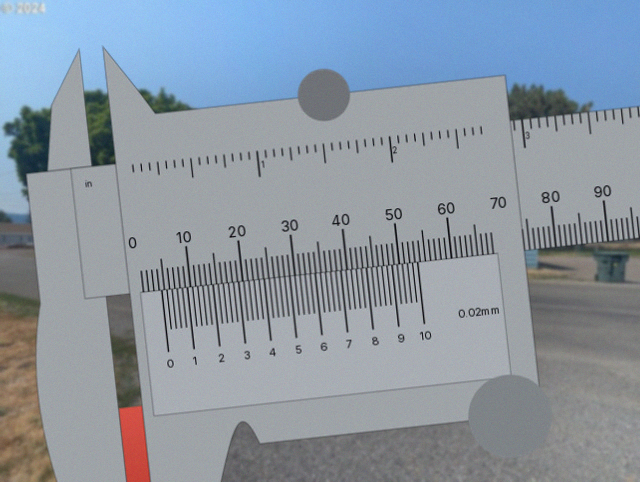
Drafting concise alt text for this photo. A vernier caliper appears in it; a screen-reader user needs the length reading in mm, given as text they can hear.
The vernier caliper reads 4.5 mm
